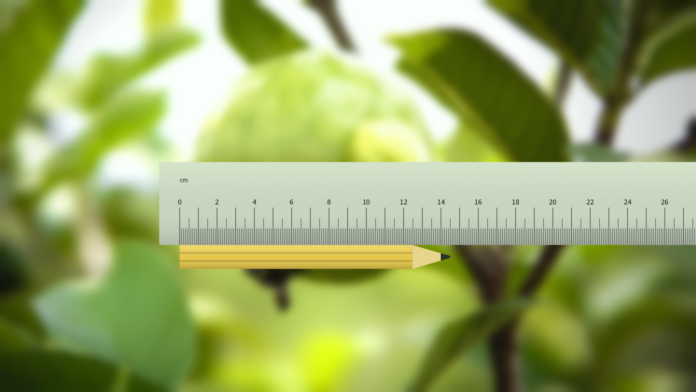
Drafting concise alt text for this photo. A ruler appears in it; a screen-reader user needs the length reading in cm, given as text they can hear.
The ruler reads 14.5 cm
